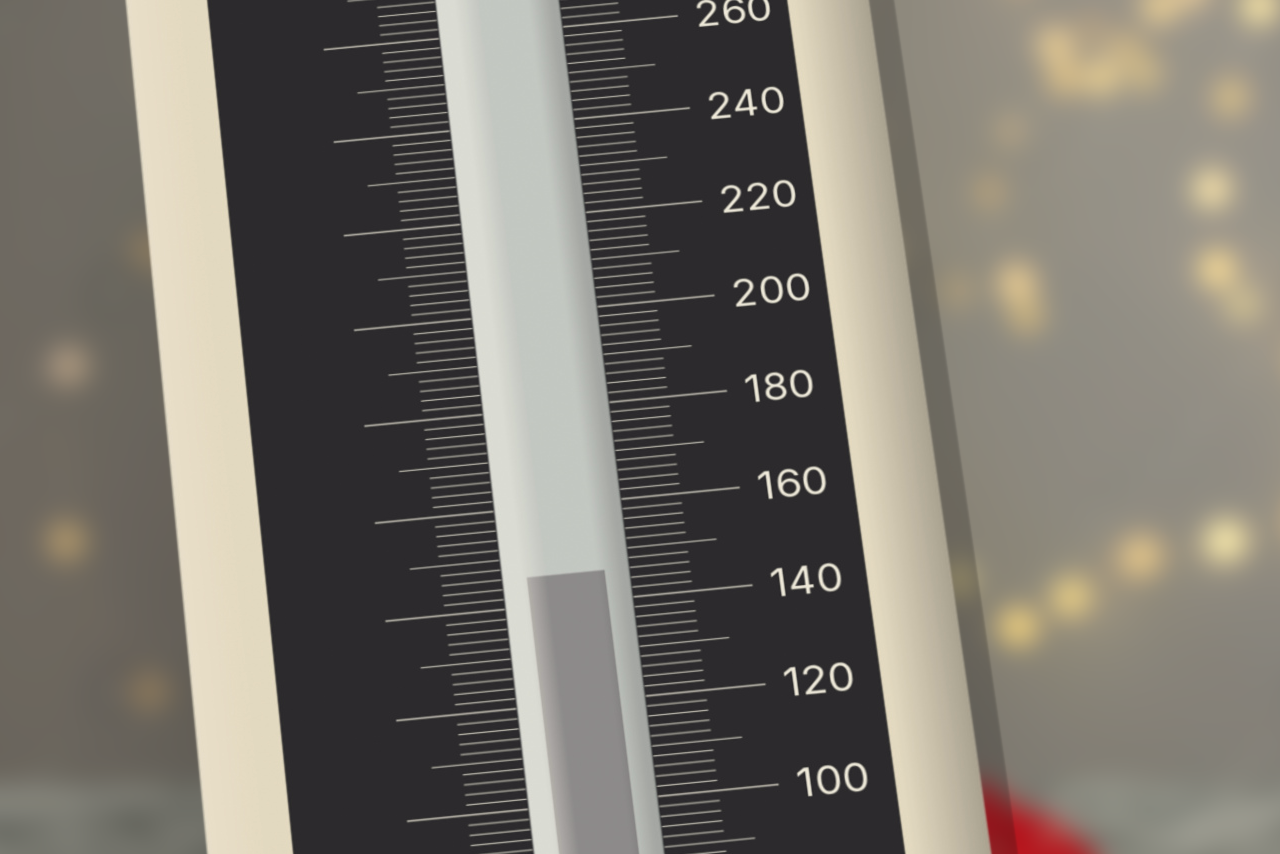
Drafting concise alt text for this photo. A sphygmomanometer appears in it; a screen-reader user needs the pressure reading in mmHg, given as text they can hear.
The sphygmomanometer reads 146 mmHg
